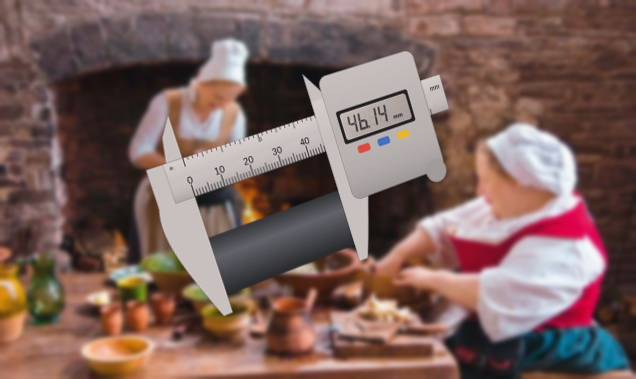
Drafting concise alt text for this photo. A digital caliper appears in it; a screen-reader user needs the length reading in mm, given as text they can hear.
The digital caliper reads 46.14 mm
